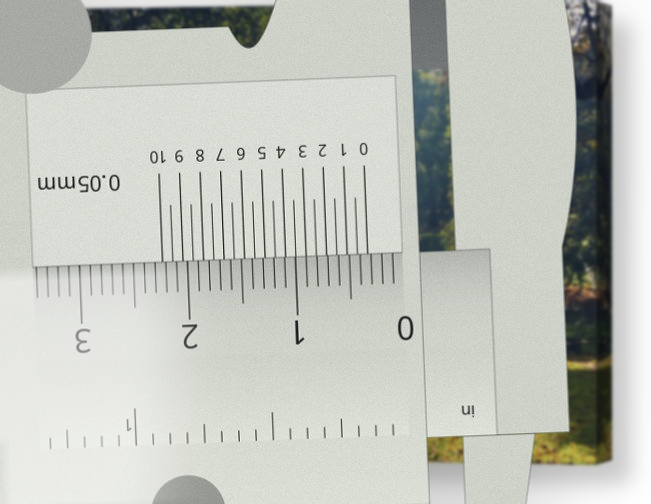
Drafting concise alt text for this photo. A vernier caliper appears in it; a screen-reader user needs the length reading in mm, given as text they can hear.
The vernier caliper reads 3.3 mm
